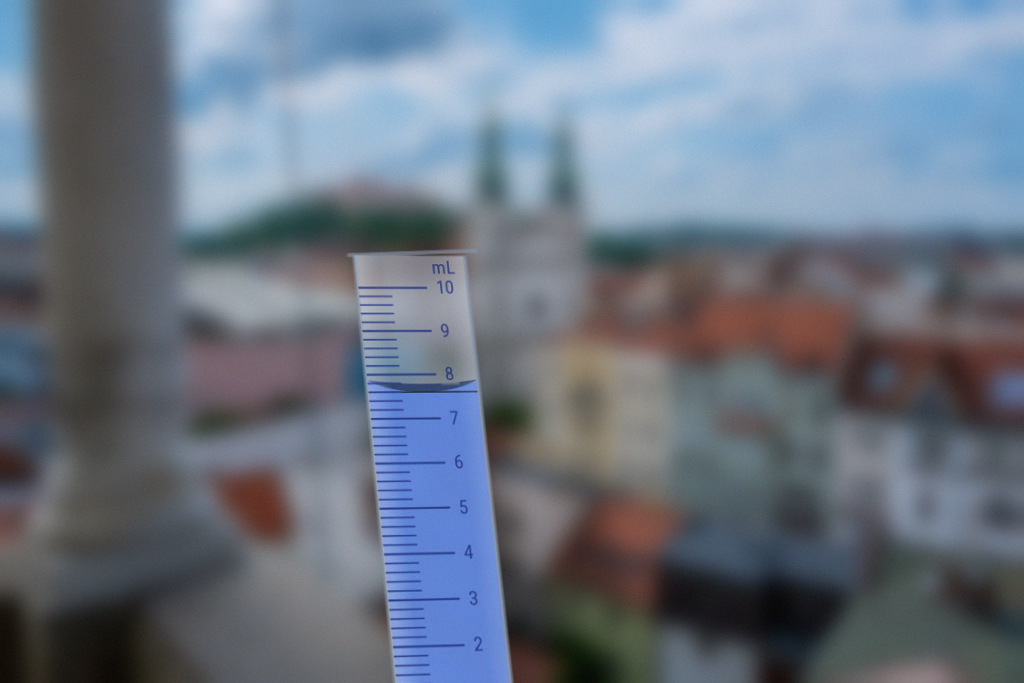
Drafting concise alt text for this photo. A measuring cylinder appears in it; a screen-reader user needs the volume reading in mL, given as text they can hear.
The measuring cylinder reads 7.6 mL
